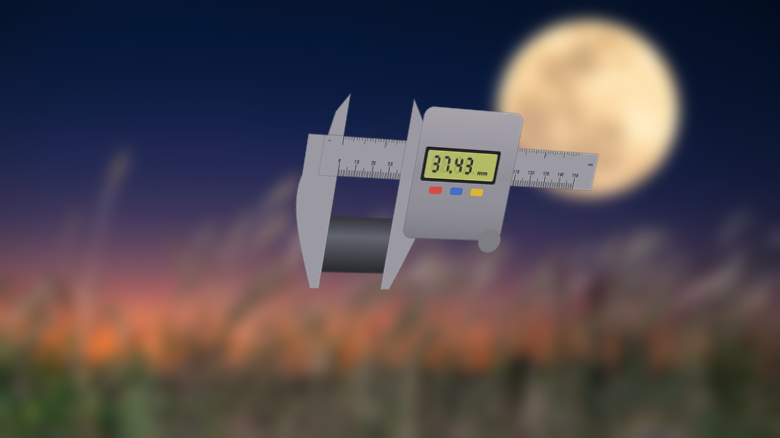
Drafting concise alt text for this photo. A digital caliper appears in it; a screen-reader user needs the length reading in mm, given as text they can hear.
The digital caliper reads 37.43 mm
